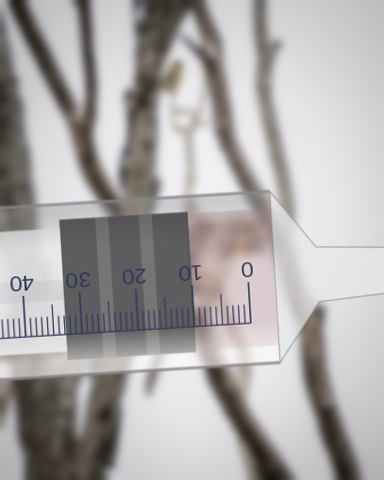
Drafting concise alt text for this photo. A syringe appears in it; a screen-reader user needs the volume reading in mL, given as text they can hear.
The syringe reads 10 mL
